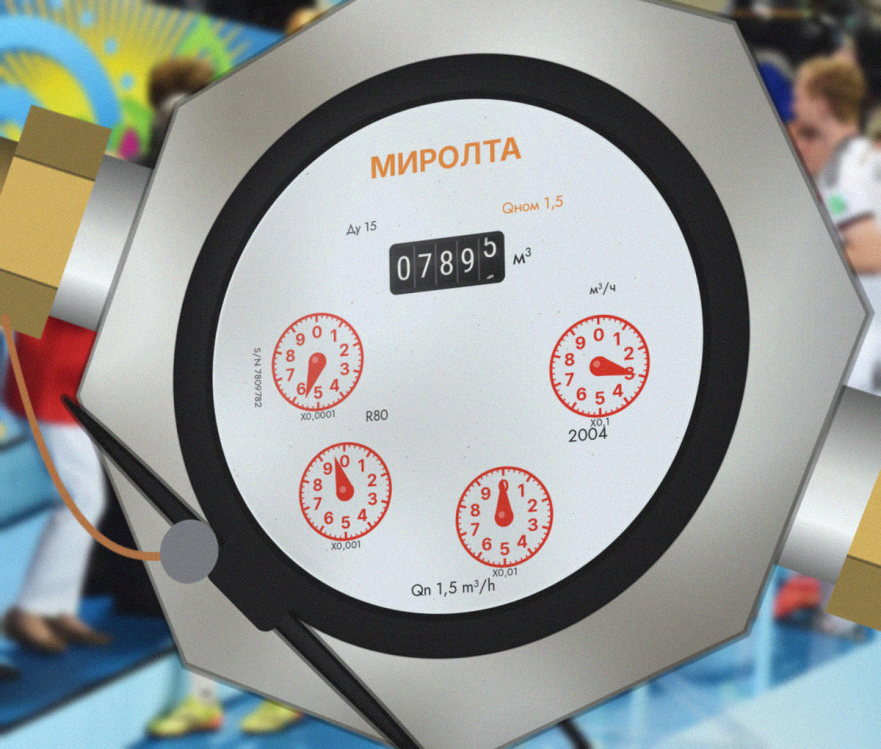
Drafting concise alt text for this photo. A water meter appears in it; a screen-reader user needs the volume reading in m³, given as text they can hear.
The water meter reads 7895.2995 m³
